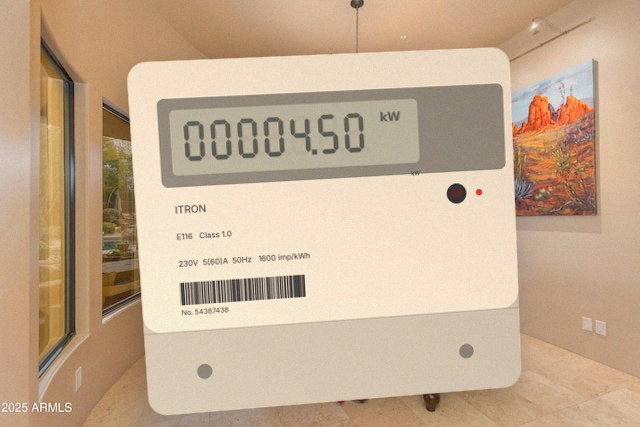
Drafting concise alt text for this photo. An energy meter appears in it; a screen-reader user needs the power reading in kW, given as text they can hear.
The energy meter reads 4.50 kW
